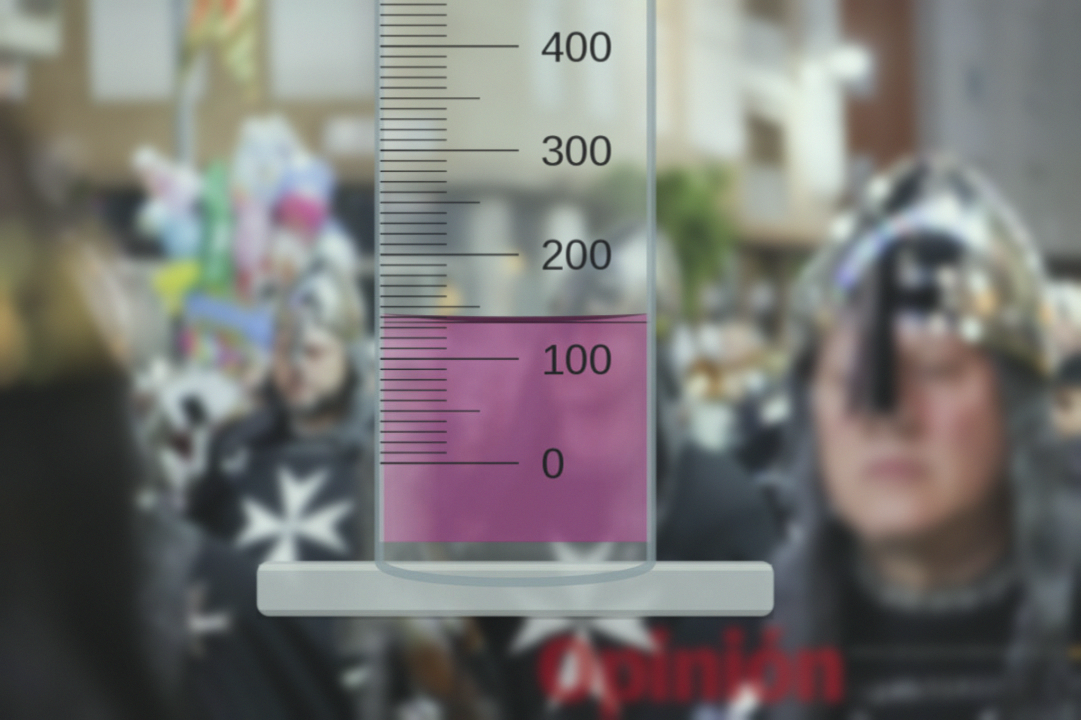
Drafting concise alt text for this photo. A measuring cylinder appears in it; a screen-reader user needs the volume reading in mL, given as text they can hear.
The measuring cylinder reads 135 mL
